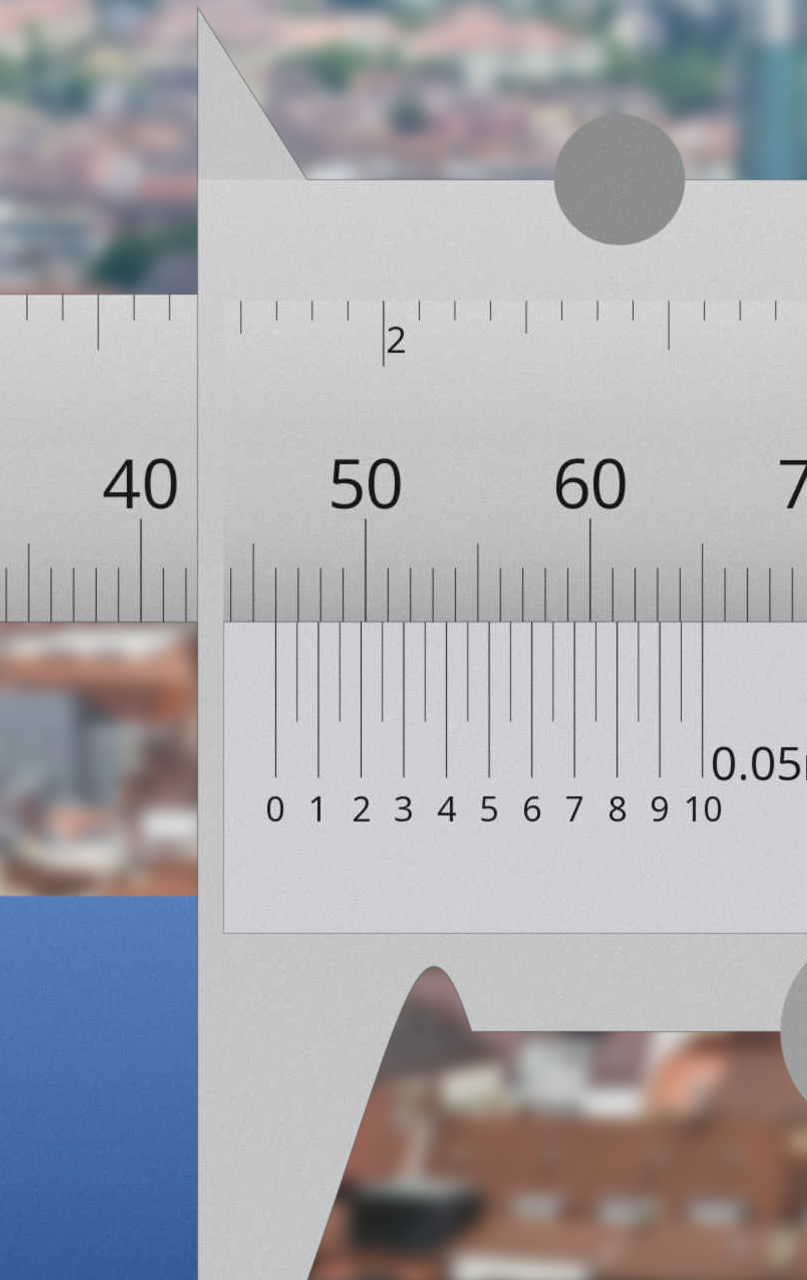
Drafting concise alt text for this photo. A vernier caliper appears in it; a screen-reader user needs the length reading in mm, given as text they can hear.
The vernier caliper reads 46.0 mm
